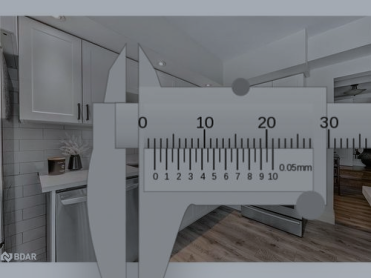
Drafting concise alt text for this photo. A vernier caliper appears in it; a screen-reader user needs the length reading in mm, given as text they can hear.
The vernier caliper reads 2.0 mm
